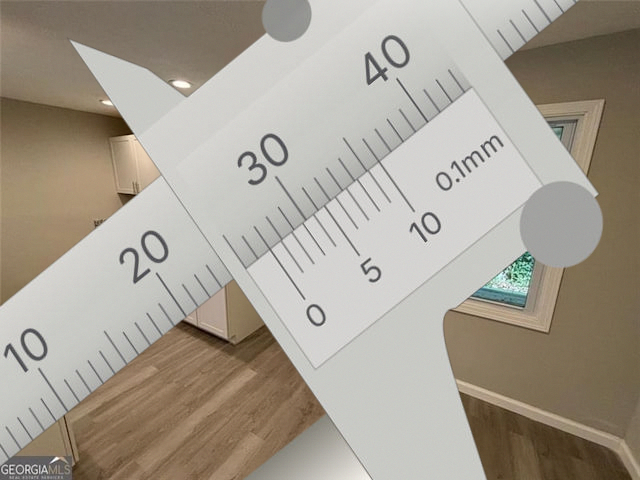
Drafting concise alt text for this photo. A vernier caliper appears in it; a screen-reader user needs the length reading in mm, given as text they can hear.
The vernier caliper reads 27.0 mm
